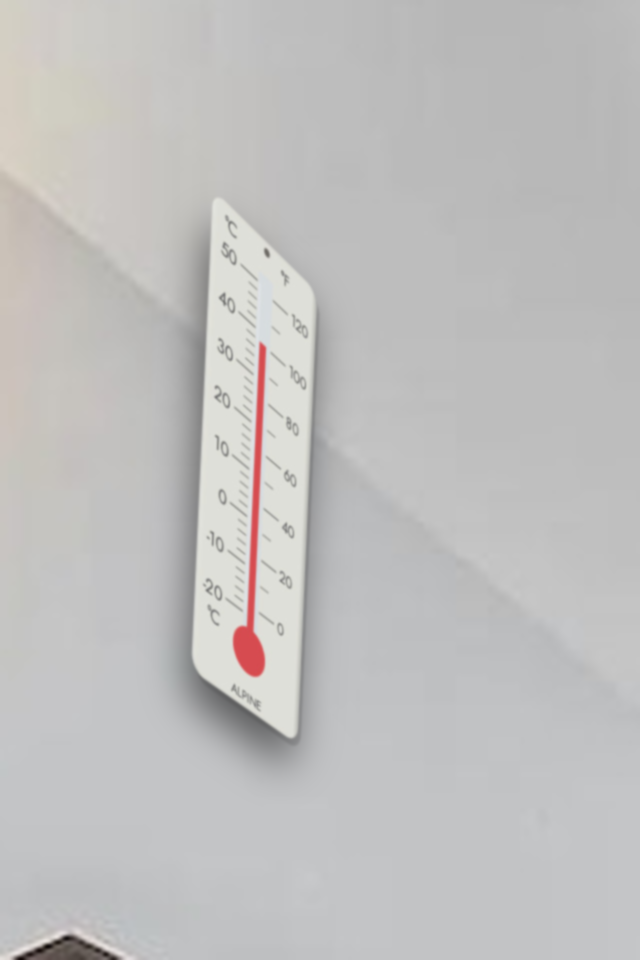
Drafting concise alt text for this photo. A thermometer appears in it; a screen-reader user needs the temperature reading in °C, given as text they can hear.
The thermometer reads 38 °C
